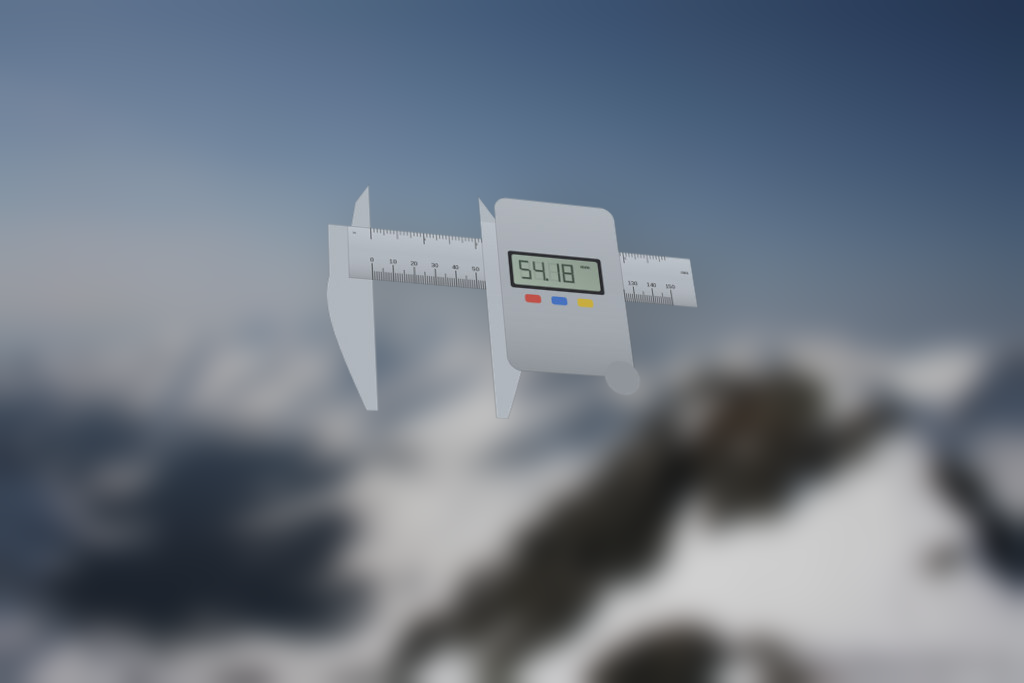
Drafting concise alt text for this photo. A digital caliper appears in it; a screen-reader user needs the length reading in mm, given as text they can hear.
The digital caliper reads 54.18 mm
